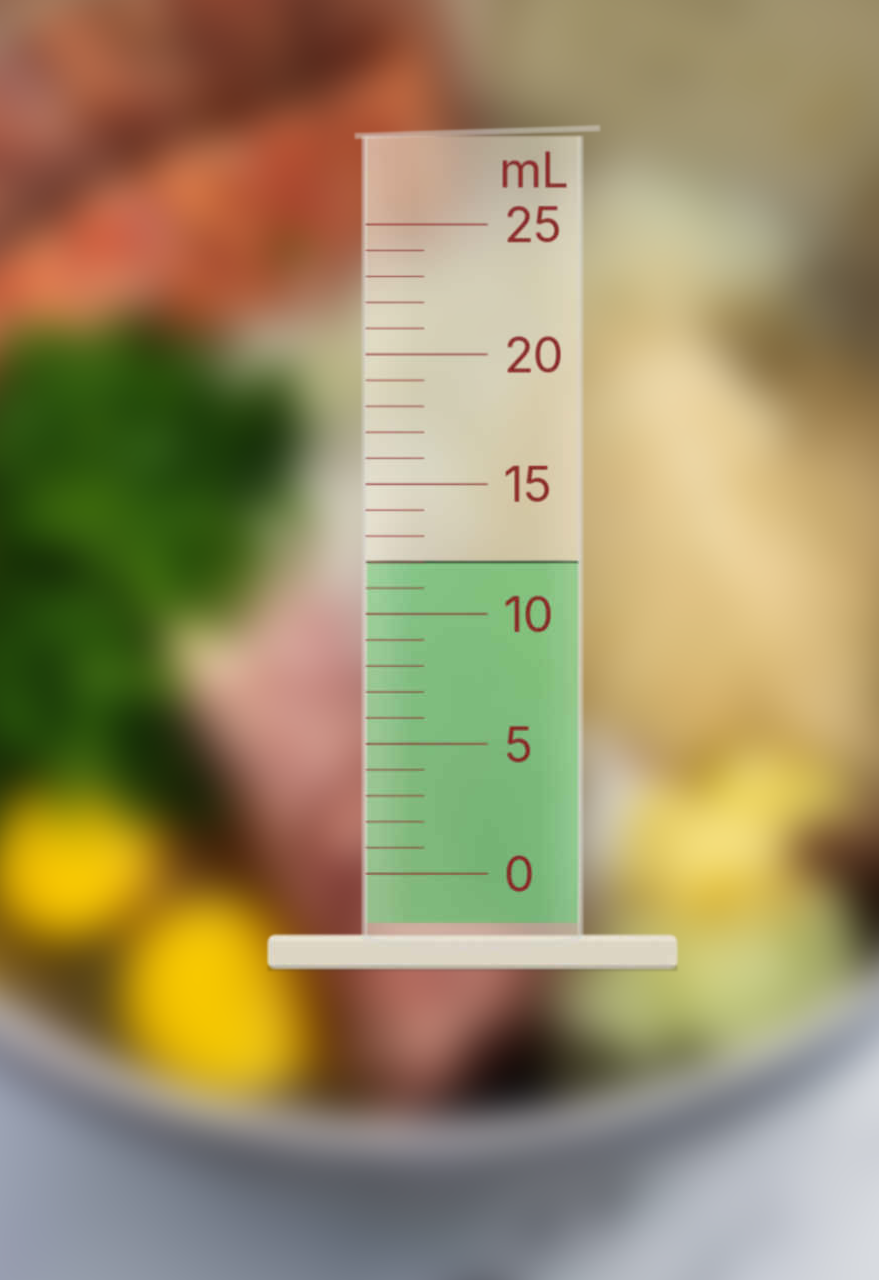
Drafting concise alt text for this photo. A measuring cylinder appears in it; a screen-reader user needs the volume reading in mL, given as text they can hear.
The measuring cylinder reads 12 mL
